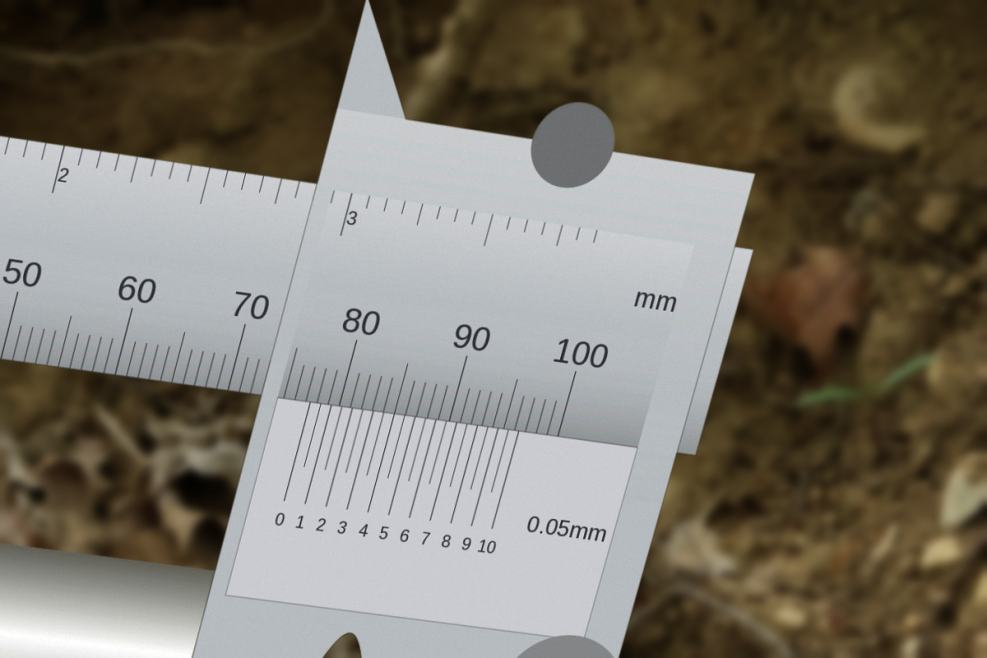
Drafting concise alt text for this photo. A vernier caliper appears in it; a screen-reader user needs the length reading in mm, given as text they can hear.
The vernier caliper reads 77.4 mm
